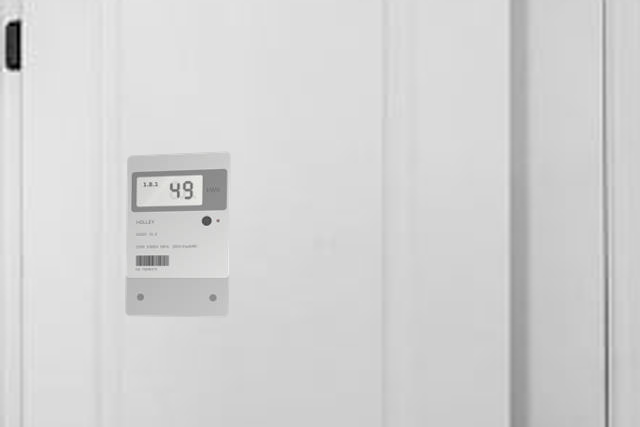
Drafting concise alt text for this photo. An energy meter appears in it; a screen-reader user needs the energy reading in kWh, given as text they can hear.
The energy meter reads 49 kWh
